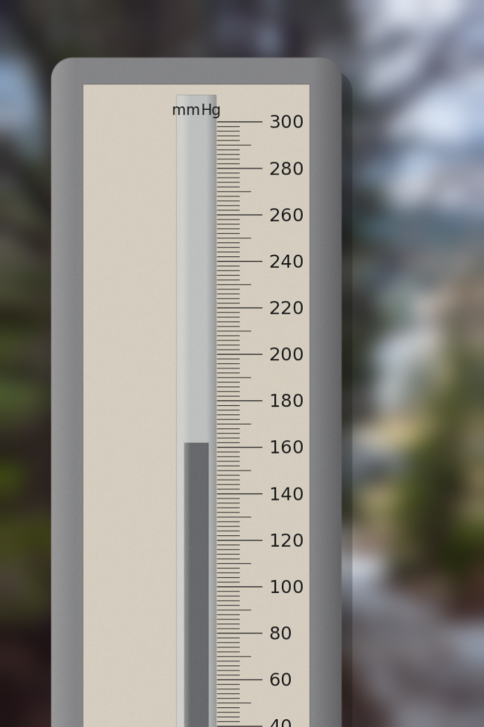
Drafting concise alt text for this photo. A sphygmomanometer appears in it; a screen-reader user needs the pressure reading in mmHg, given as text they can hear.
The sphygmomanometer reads 162 mmHg
